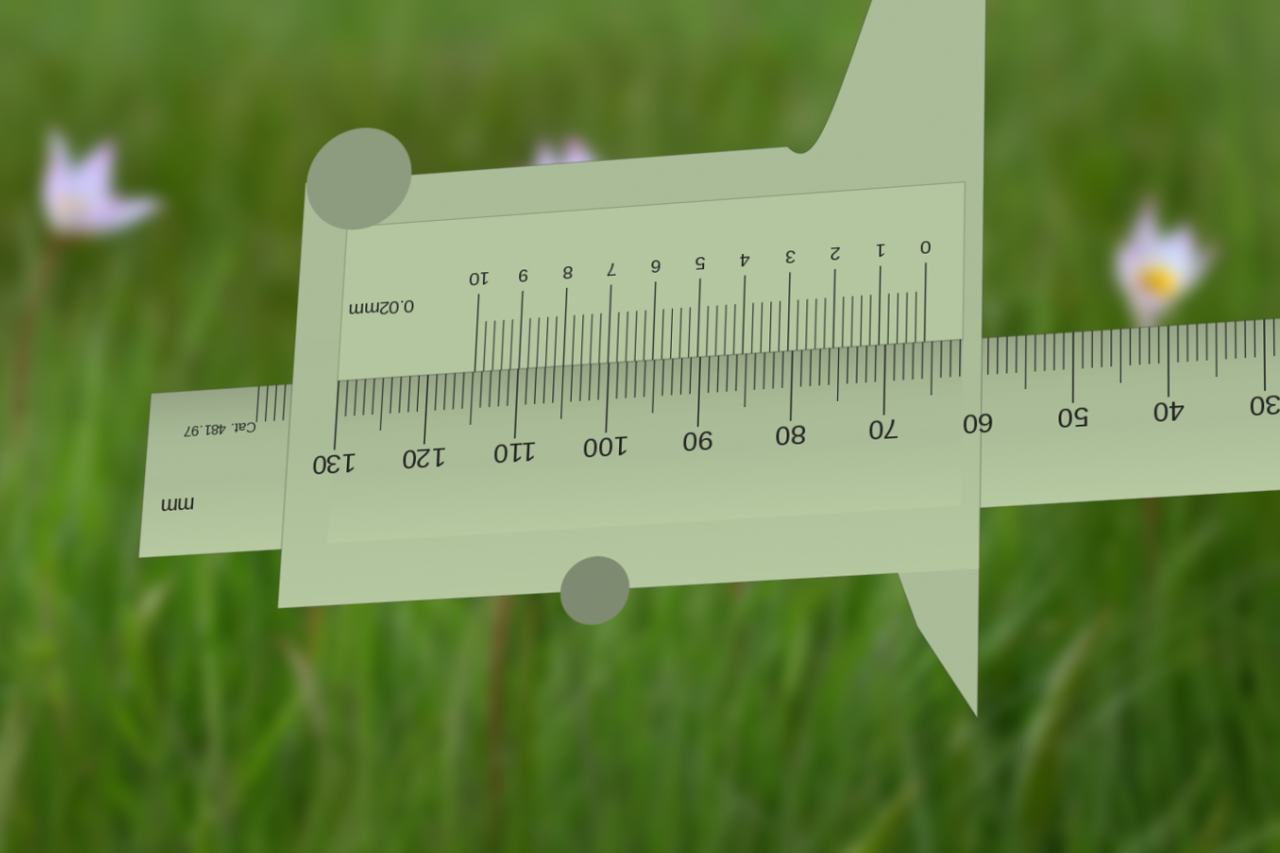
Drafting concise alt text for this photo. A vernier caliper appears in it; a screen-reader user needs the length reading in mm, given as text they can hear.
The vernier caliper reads 65.8 mm
